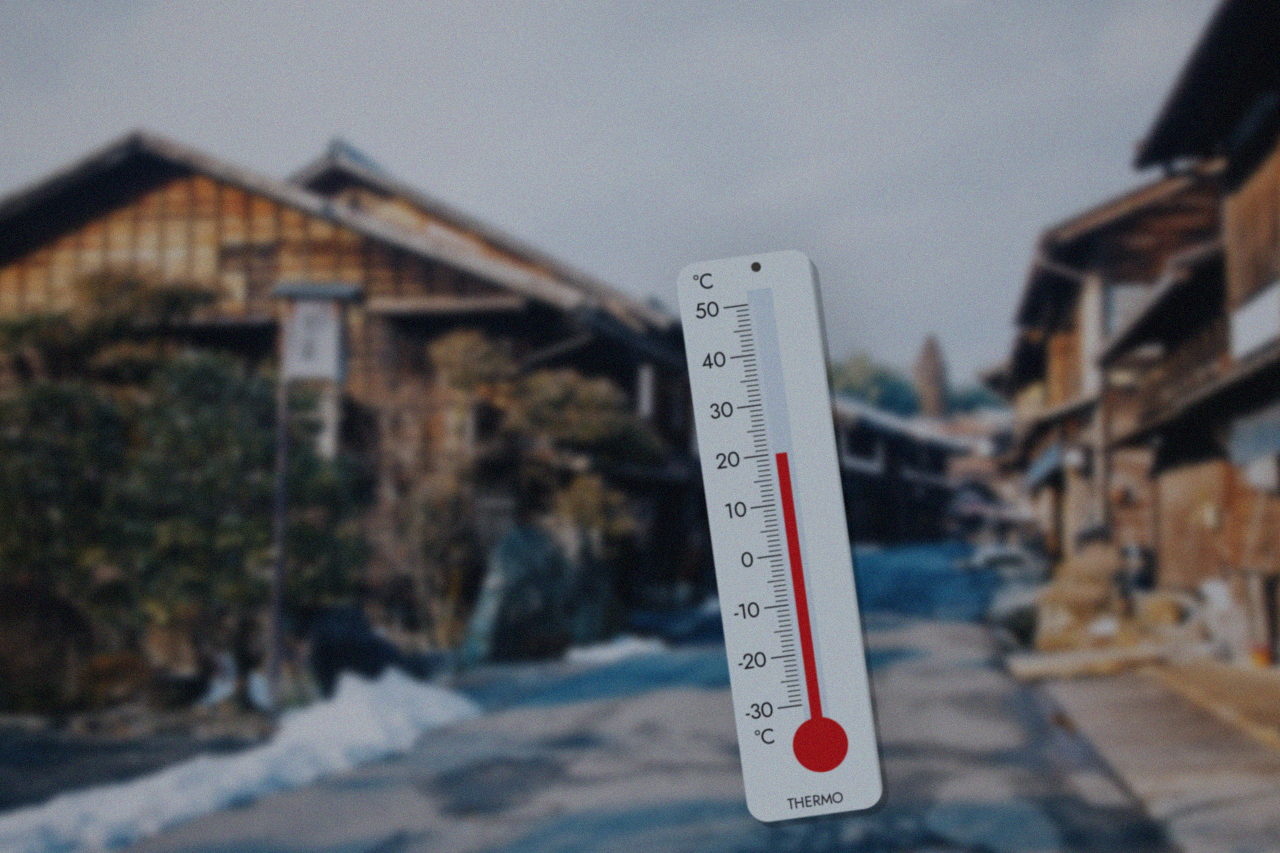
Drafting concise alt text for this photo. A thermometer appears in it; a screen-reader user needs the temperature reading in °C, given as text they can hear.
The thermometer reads 20 °C
